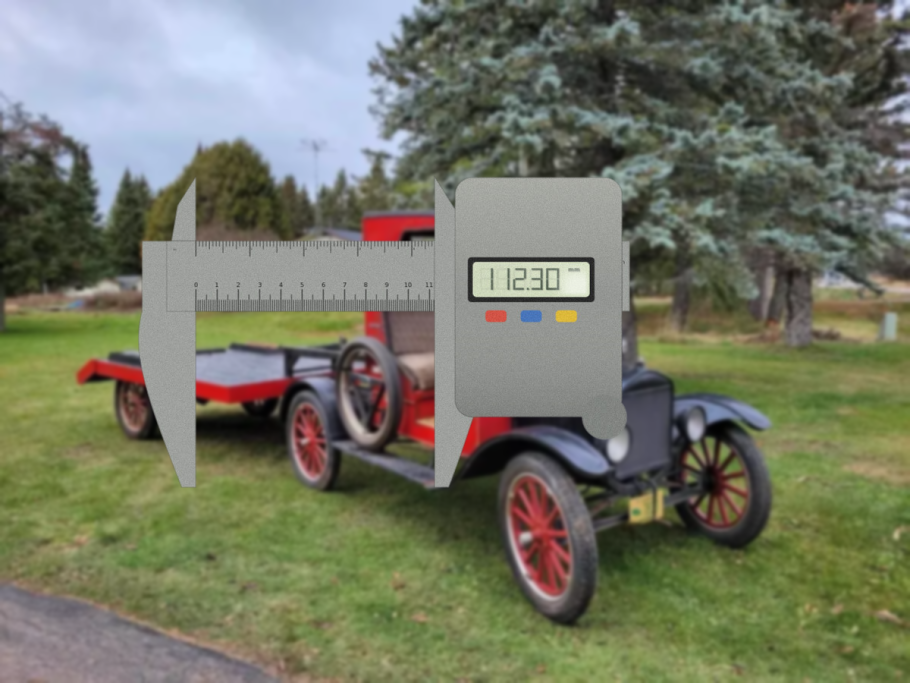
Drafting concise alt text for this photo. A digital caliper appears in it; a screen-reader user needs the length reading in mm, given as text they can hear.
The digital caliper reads 112.30 mm
